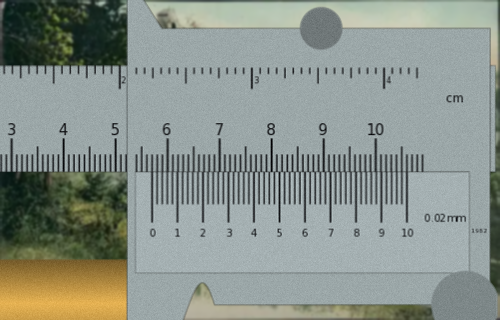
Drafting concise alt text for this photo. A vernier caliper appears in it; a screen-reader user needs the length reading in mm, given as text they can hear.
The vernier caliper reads 57.0 mm
